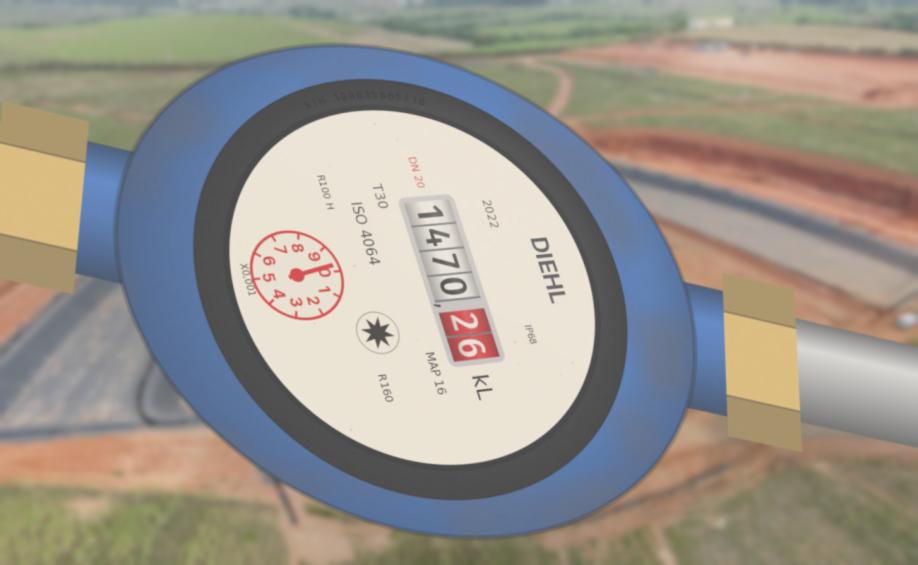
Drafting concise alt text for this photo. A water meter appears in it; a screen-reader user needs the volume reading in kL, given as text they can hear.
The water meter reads 1470.259 kL
